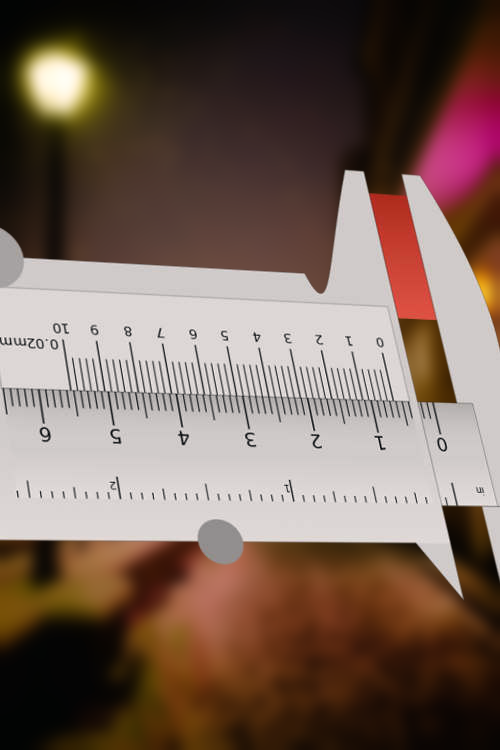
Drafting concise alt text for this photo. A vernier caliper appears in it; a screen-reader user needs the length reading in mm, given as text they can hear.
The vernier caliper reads 6.4 mm
